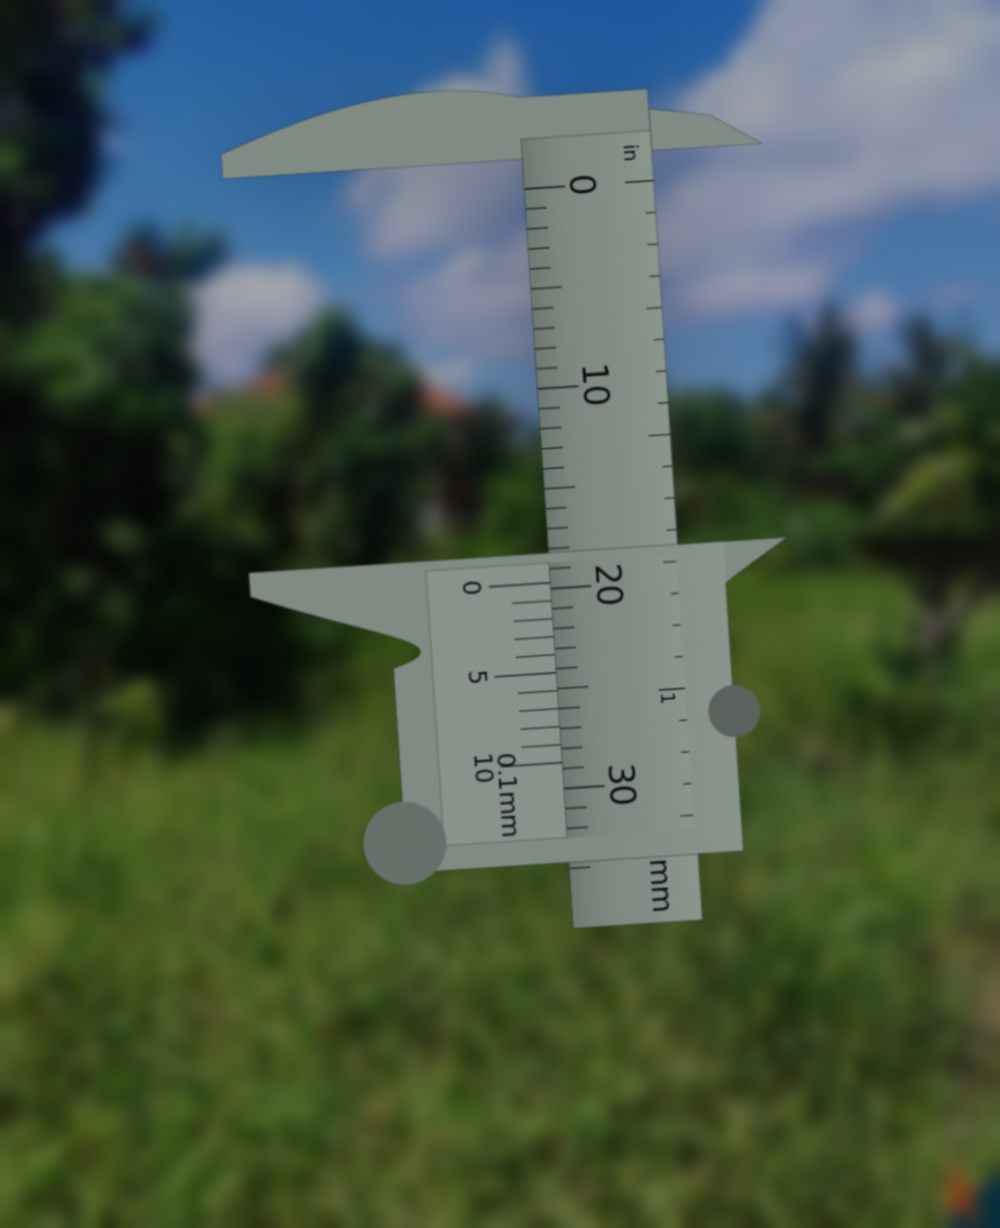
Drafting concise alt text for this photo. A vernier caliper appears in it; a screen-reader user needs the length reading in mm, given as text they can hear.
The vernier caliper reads 19.7 mm
